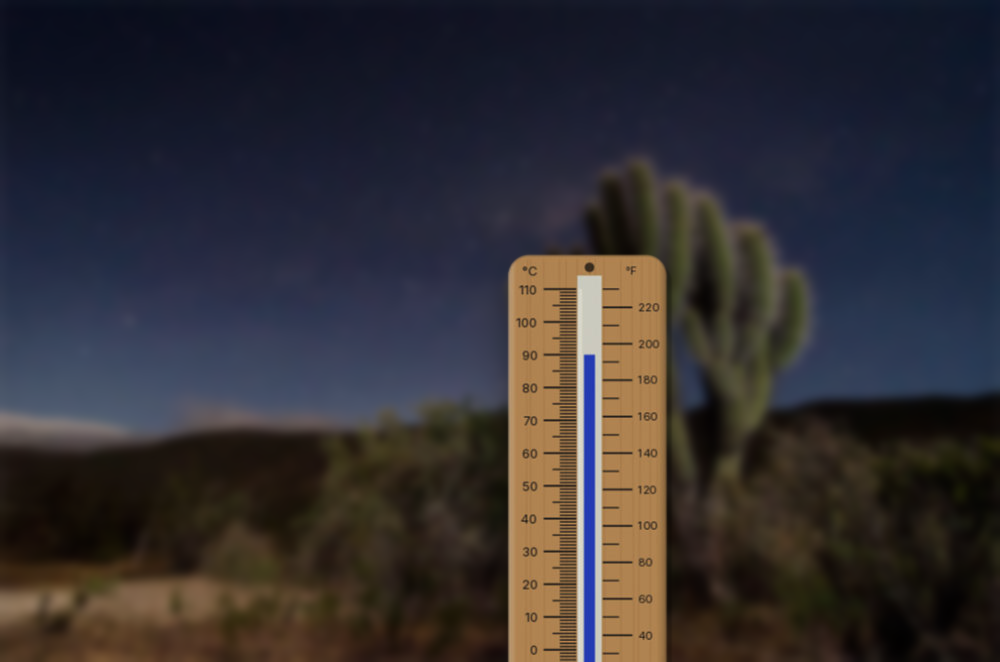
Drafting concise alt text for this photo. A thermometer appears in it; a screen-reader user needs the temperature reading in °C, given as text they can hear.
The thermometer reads 90 °C
